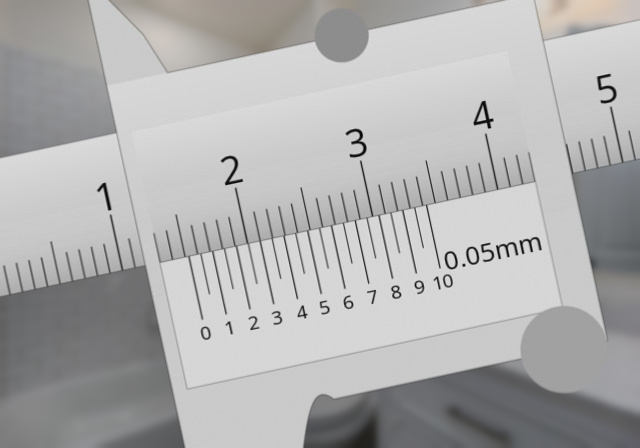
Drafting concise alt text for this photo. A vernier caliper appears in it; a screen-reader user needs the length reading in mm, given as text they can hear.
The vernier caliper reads 15.3 mm
